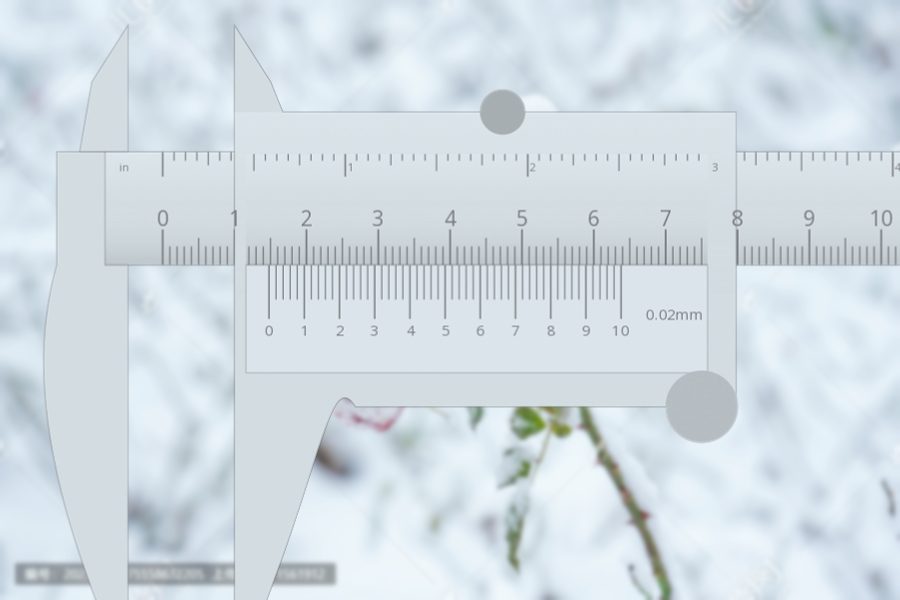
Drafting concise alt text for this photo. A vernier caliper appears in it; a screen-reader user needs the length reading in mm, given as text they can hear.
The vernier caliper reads 14.8 mm
